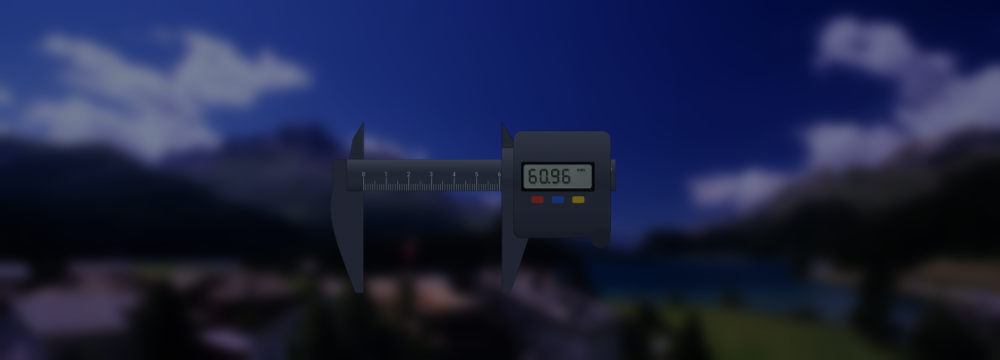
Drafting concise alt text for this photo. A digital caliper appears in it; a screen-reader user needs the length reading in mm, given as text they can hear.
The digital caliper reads 60.96 mm
